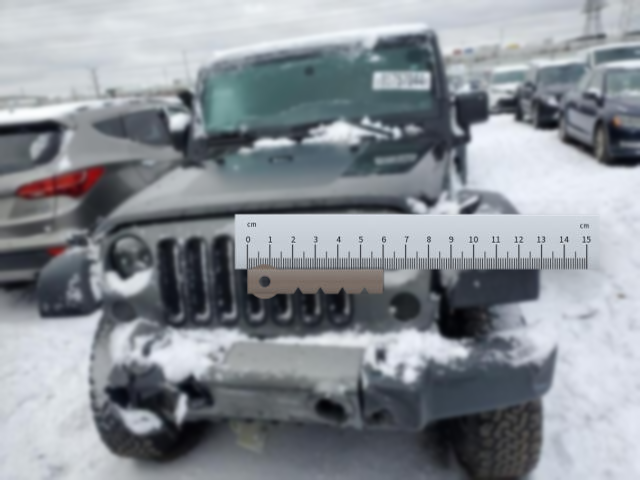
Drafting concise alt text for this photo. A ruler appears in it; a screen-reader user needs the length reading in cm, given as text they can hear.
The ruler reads 6 cm
